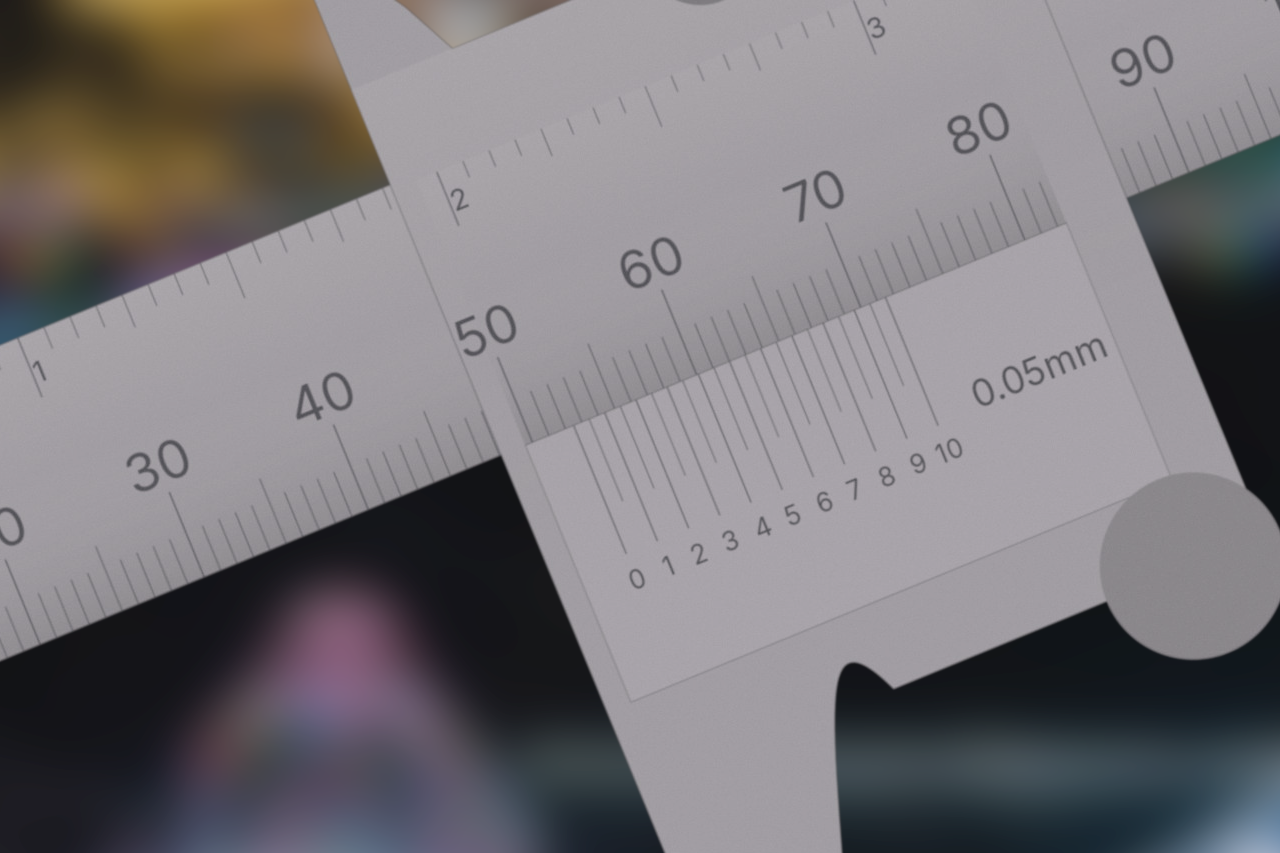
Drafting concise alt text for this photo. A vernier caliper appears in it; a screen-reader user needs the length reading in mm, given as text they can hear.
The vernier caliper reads 52.5 mm
